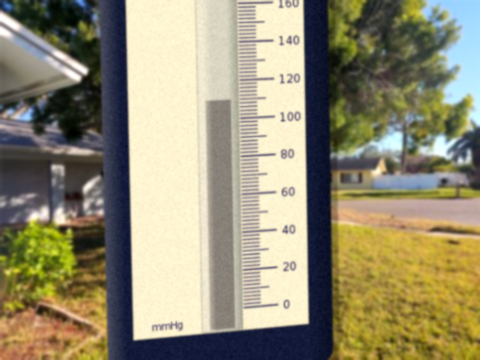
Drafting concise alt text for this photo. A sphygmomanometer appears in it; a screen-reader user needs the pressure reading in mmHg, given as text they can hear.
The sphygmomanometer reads 110 mmHg
